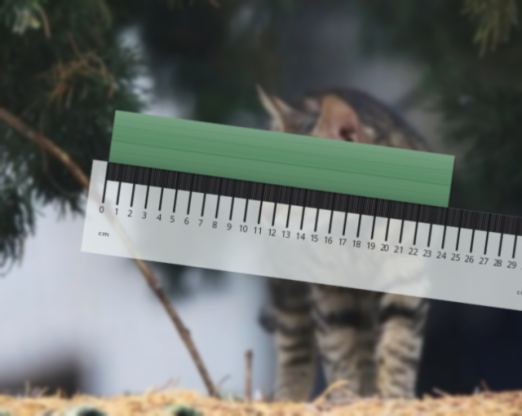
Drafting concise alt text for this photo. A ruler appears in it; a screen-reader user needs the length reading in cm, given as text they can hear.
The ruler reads 24 cm
